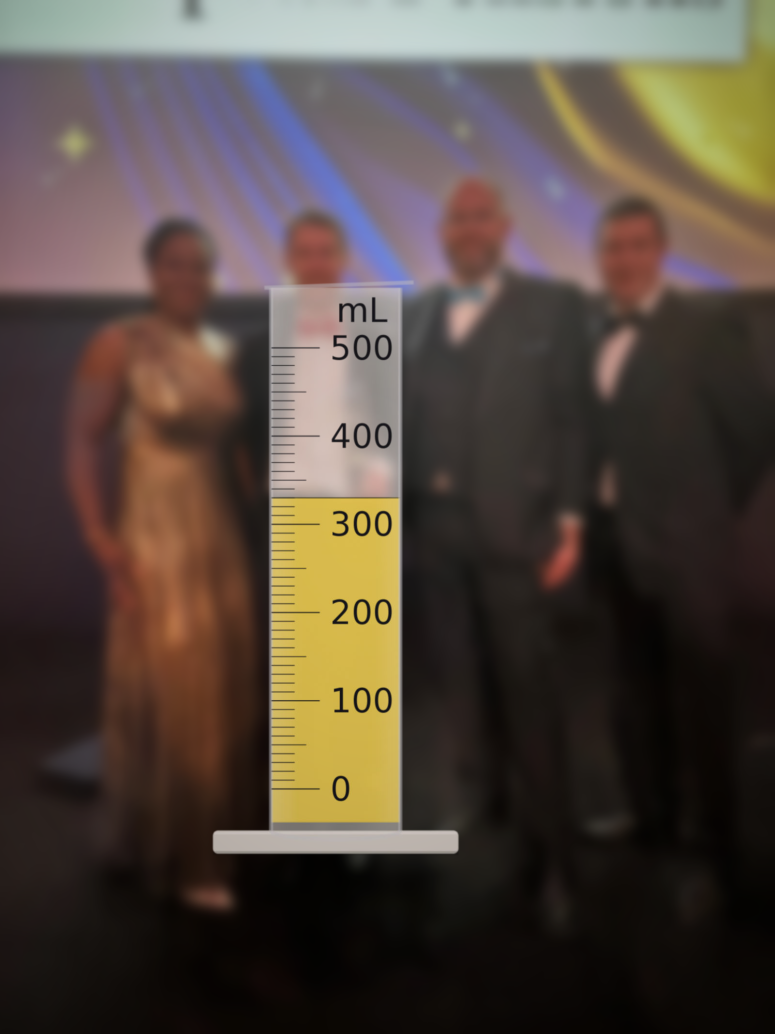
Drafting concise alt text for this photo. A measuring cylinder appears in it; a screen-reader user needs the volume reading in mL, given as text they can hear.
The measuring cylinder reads 330 mL
